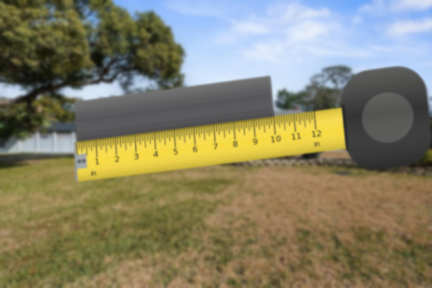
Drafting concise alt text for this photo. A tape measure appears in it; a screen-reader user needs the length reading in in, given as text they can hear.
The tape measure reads 10 in
